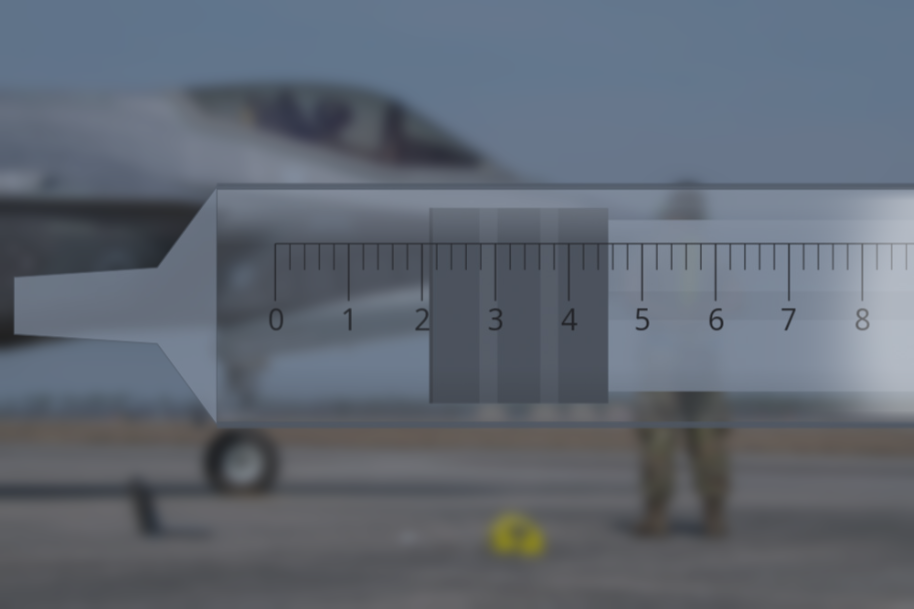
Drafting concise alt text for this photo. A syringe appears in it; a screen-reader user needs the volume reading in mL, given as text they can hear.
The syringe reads 2.1 mL
